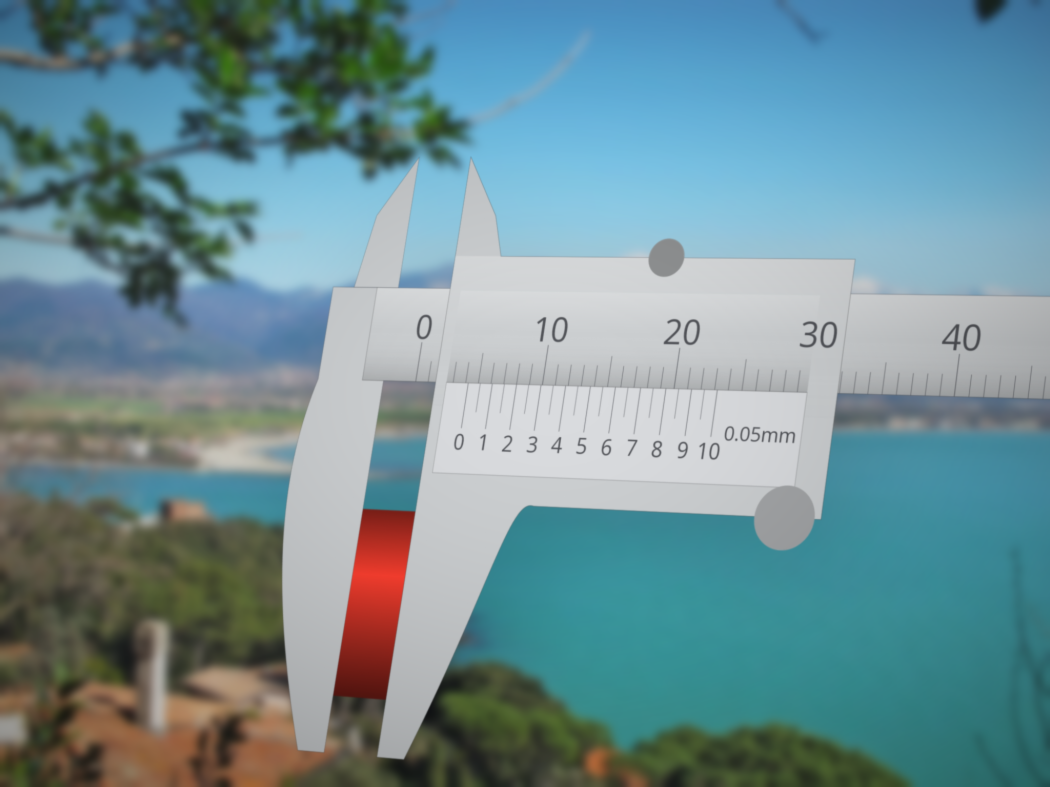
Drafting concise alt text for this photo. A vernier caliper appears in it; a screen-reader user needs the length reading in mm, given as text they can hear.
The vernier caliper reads 4.2 mm
